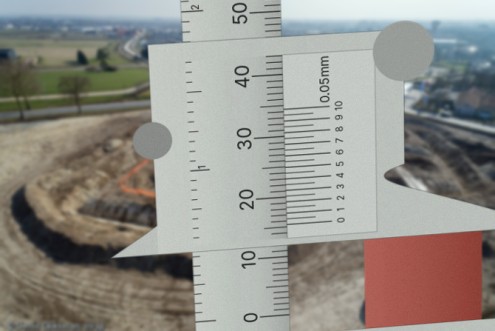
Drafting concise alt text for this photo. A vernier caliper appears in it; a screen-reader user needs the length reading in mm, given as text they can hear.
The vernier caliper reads 15.4 mm
